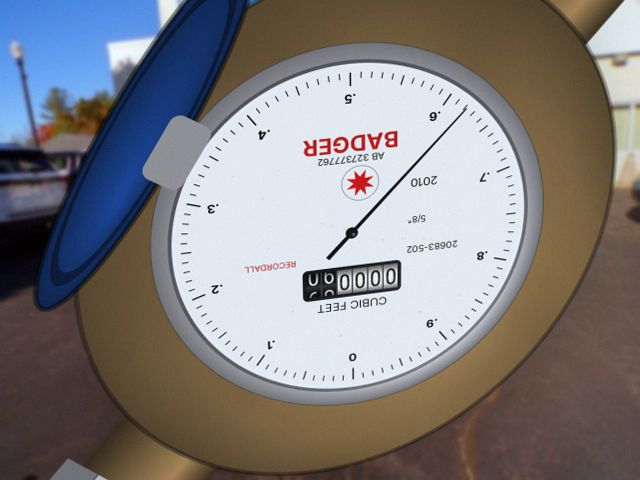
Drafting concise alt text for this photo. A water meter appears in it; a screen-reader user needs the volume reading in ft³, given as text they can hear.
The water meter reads 89.62 ft³
